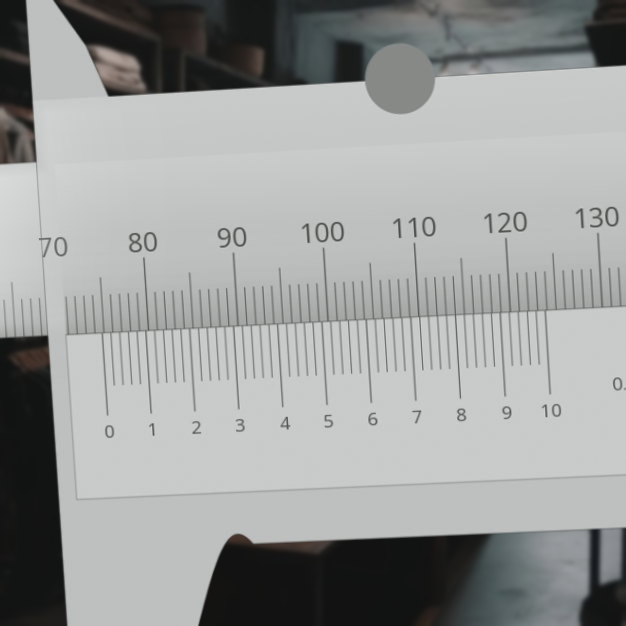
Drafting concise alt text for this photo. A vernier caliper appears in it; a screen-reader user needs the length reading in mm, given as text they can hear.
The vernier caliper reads 74.8 mm
